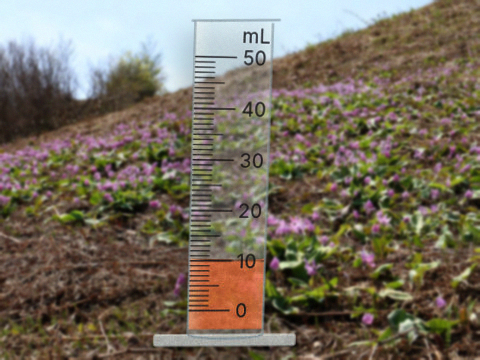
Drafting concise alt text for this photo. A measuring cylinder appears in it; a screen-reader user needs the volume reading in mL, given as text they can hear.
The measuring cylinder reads 10 mL
